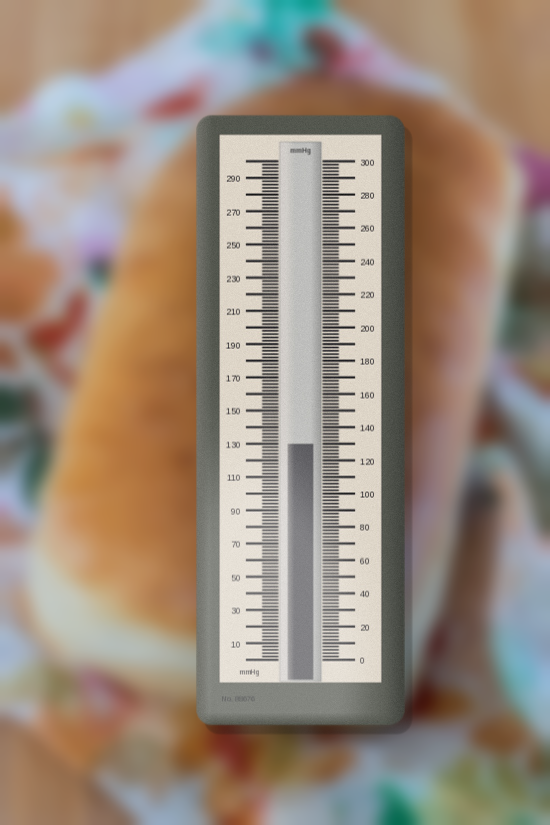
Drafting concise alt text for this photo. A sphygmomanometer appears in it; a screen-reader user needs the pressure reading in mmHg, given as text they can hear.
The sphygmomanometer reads 130 mmHg
